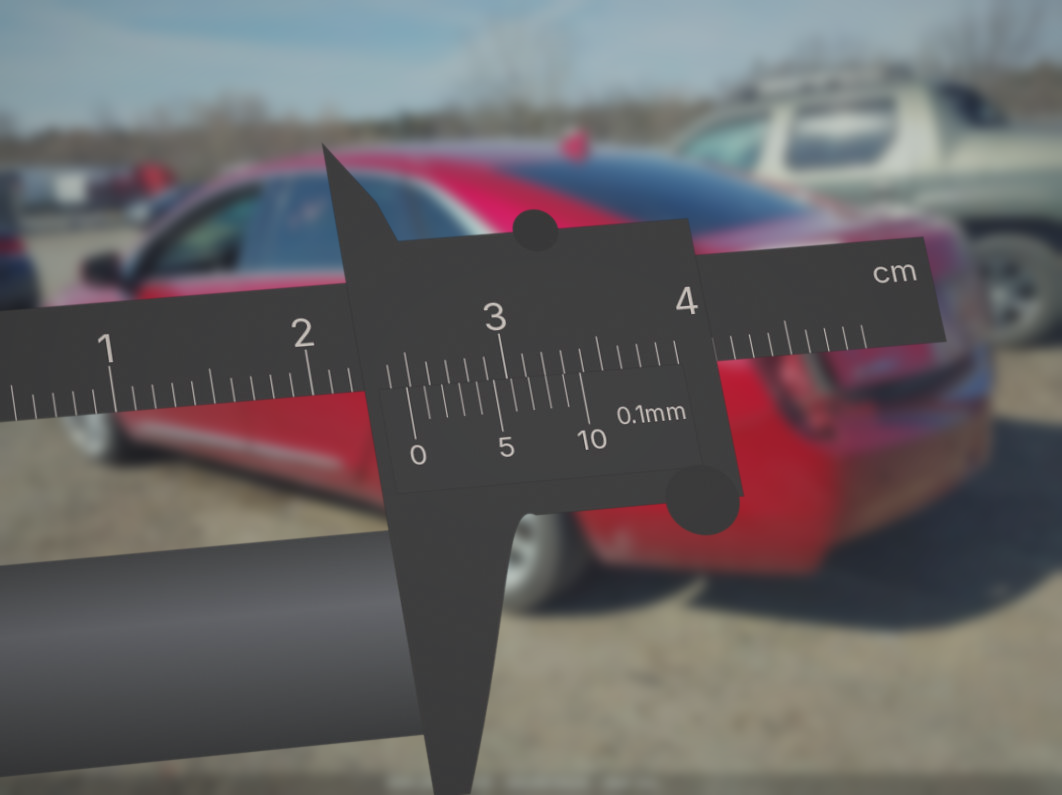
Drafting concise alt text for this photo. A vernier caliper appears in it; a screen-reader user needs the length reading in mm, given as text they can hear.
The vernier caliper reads 24.8 mm
